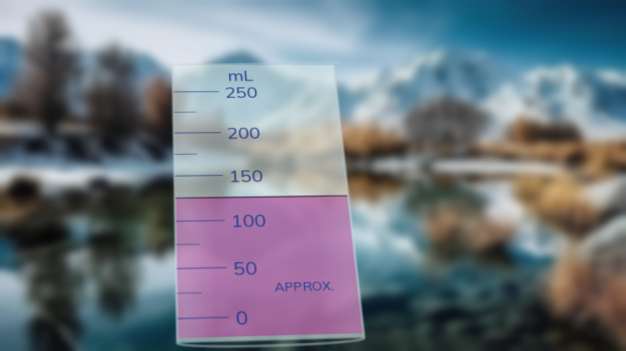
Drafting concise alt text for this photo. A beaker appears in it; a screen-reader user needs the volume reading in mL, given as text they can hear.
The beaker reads 125 mL
